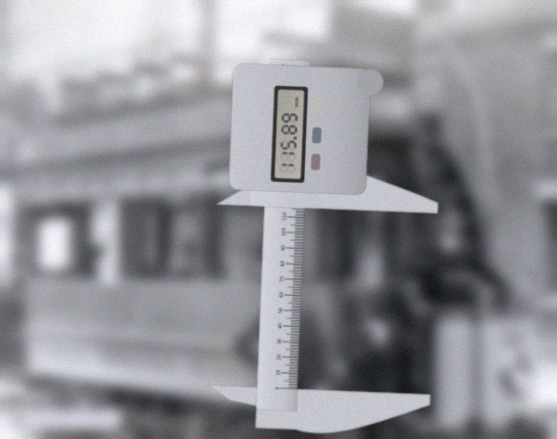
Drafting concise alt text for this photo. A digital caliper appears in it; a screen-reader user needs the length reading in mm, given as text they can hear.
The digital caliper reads 115.89 mm
